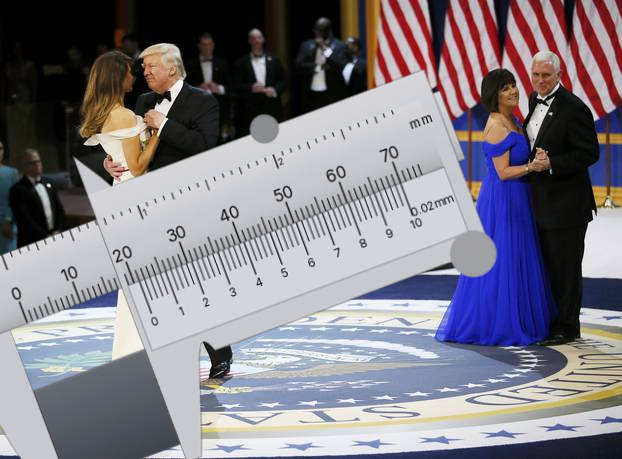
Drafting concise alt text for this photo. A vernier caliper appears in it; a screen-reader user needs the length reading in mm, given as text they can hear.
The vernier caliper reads 21.0 mm
